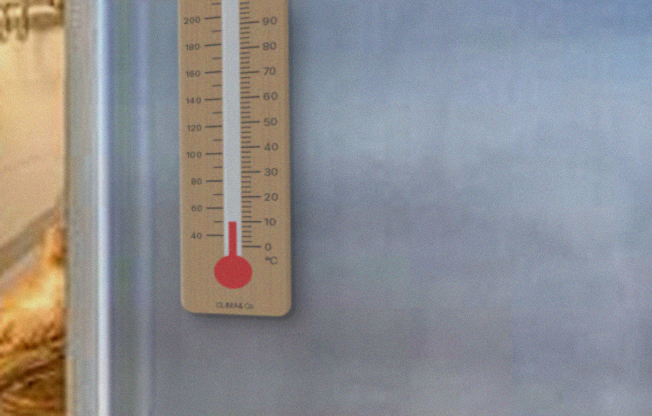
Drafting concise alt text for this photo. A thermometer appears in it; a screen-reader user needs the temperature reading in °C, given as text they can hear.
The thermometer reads 10 °C
